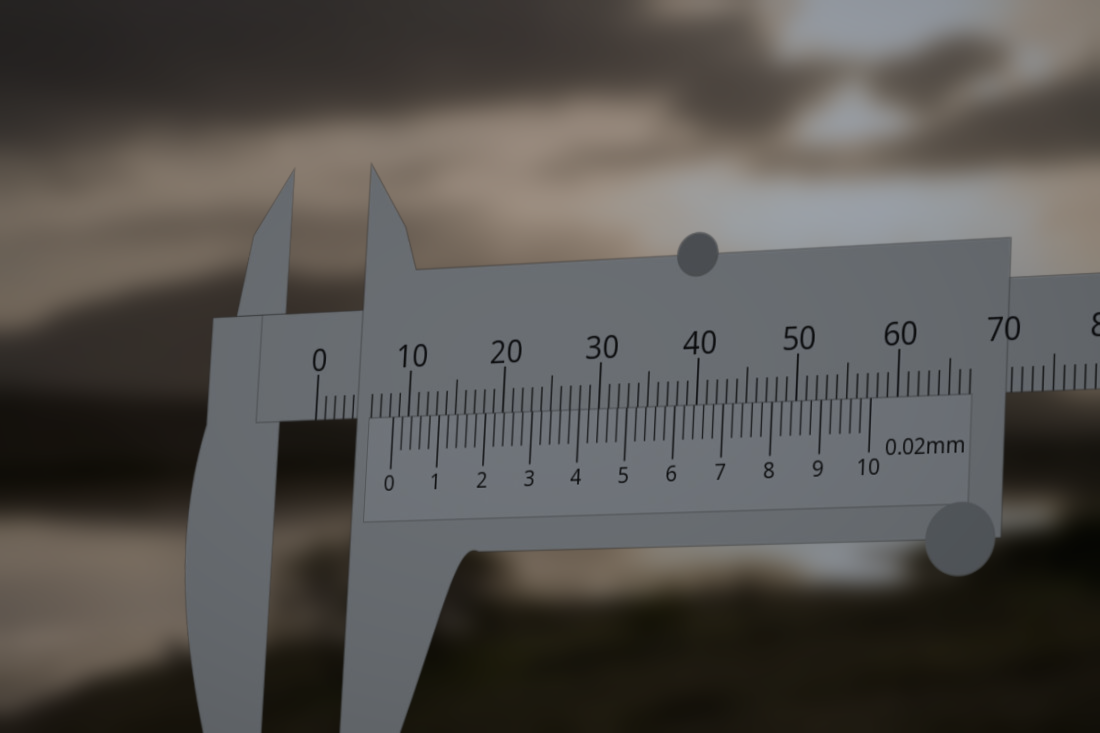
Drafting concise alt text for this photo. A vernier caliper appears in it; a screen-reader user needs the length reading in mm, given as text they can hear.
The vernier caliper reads 8.4 mm
